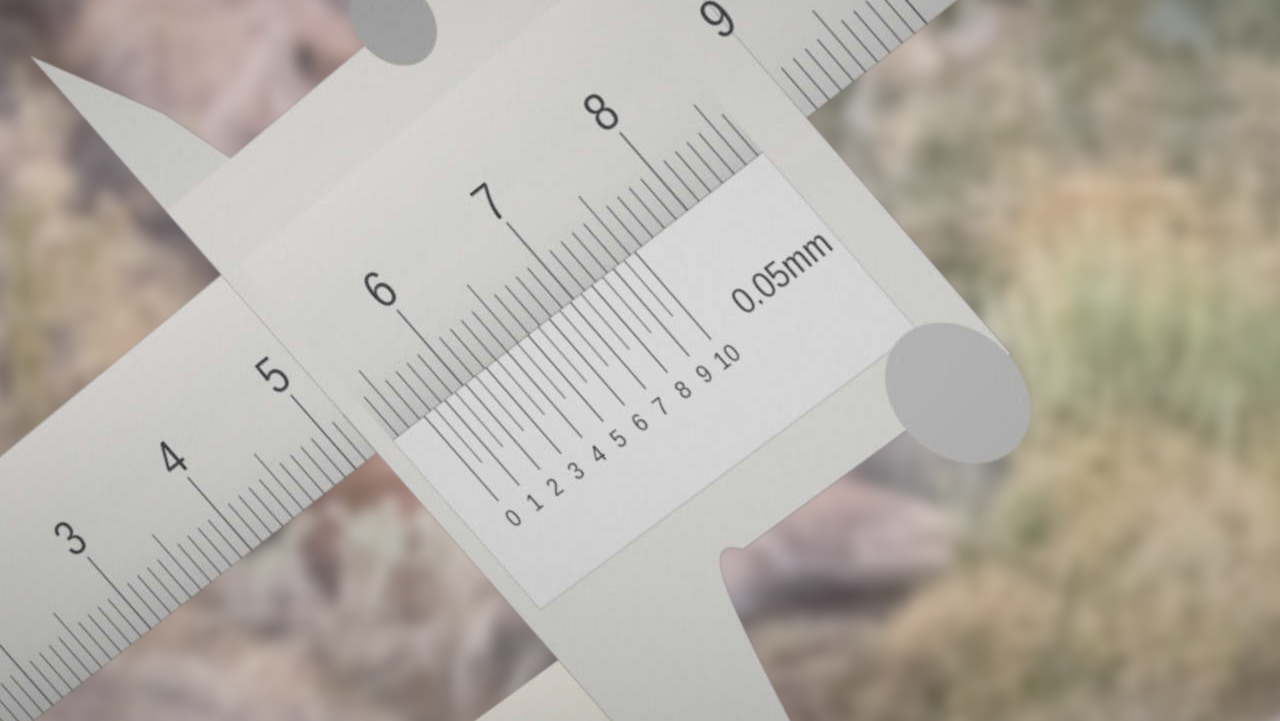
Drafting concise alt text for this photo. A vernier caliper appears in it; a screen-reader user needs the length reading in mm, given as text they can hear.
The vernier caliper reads 56.4 mm
